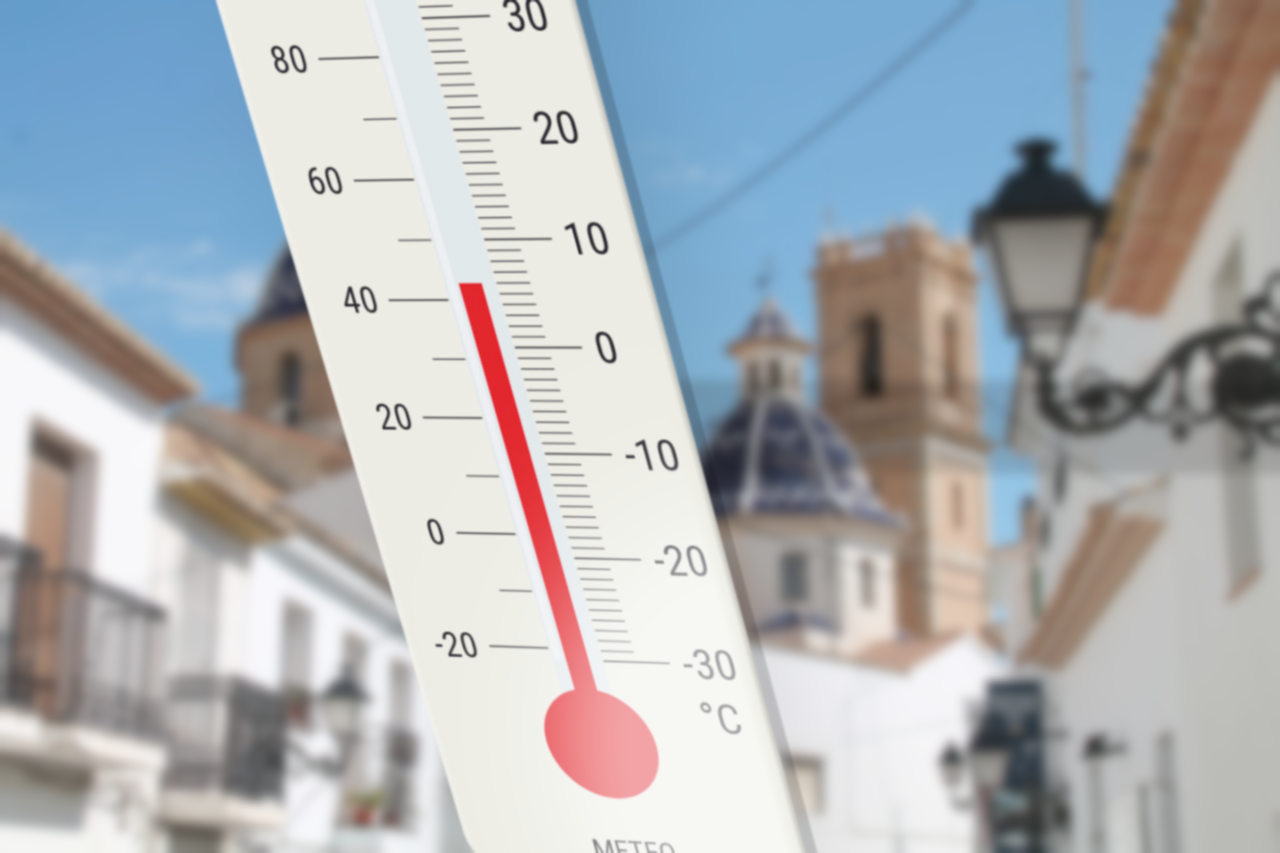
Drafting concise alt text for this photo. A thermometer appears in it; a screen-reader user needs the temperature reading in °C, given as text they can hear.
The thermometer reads 6 °C
